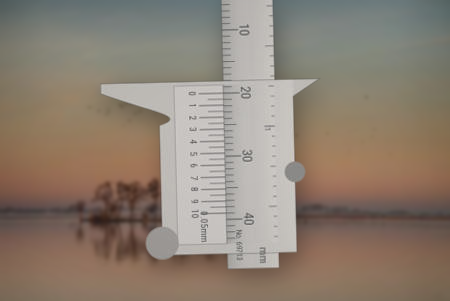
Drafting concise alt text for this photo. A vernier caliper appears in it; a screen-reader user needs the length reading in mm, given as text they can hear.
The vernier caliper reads 20.0 mm
